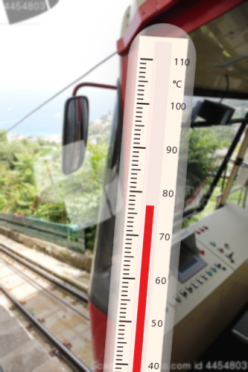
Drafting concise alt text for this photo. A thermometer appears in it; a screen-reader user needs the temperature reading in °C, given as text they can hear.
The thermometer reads 77 °C
